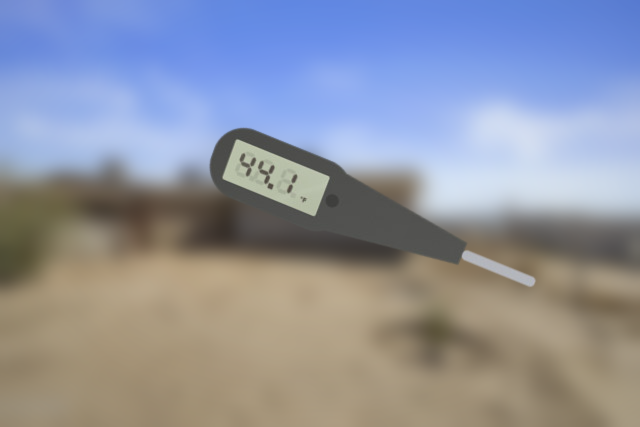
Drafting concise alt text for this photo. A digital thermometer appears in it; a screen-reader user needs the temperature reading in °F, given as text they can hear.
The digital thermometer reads 44.1 °F
